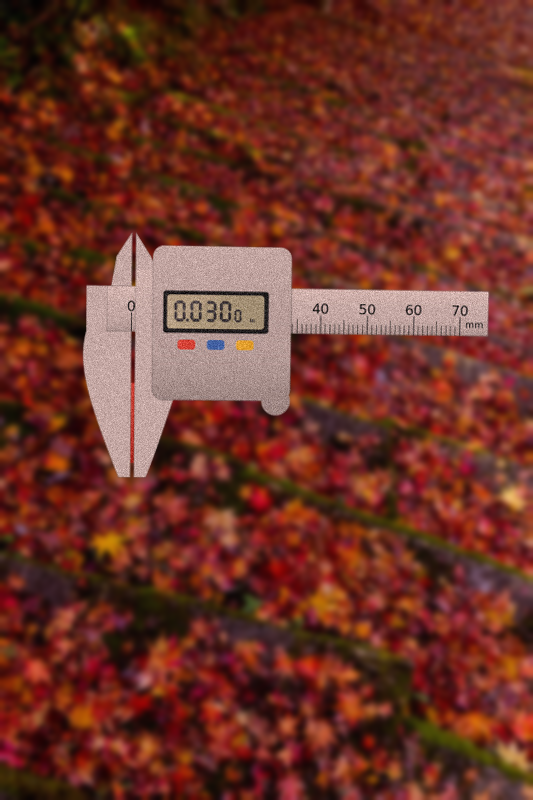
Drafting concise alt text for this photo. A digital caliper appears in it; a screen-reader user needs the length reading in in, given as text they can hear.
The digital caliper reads 0.0300 in
